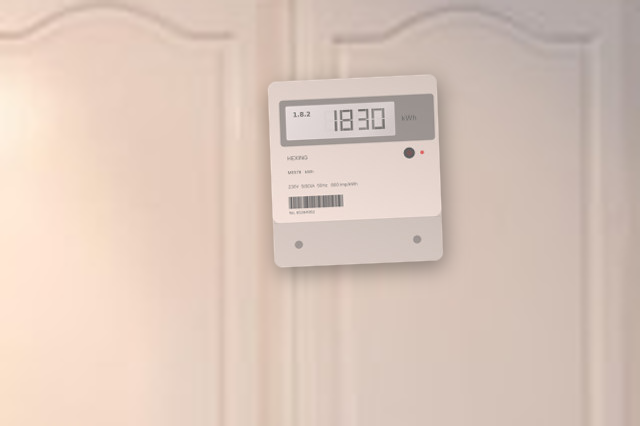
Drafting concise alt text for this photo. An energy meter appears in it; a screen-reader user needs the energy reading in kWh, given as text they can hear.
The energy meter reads 1830 kWh
